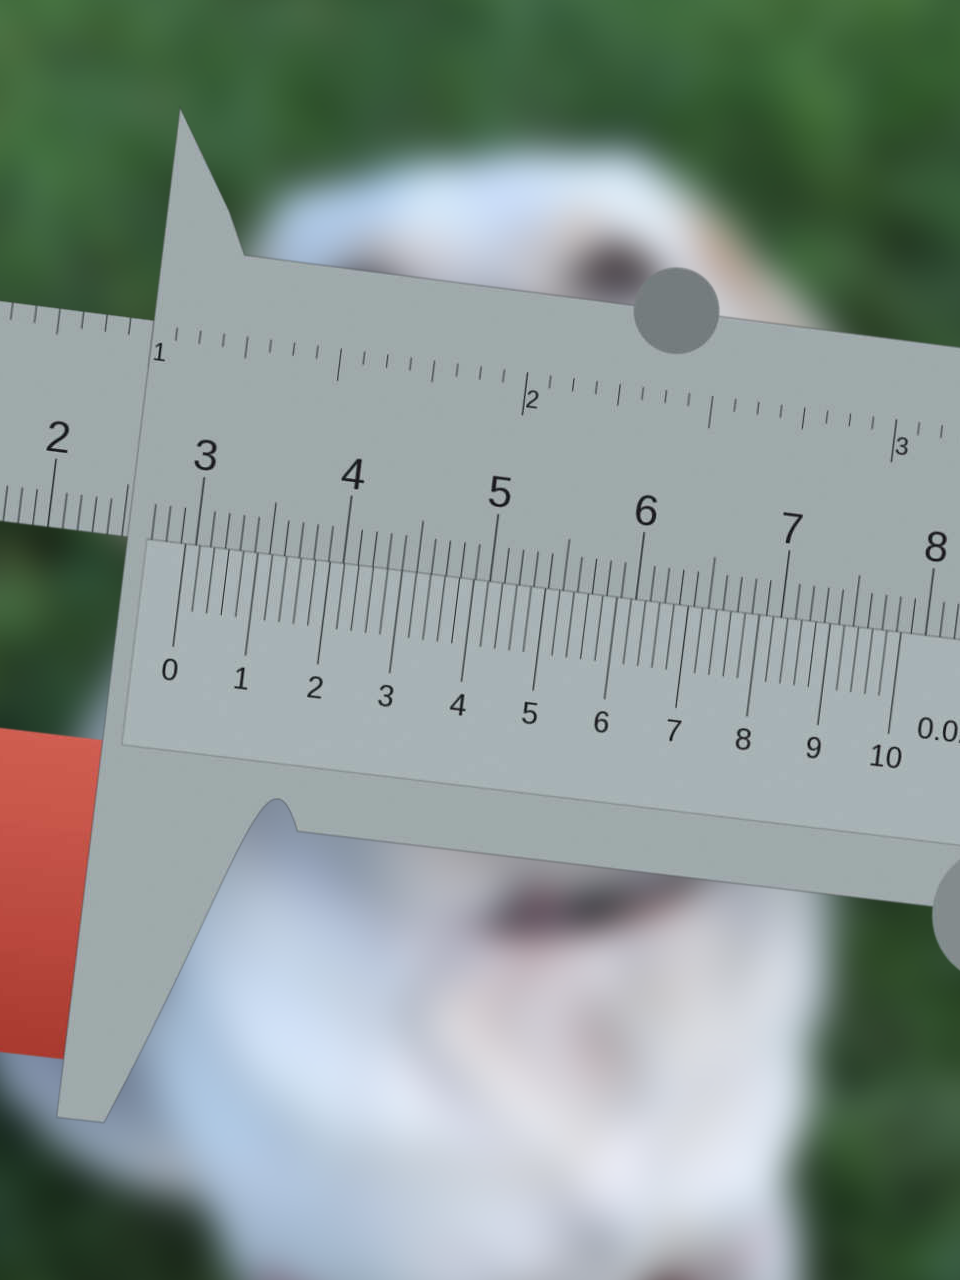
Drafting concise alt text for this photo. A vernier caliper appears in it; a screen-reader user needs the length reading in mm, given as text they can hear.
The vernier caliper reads 29.3 mm
